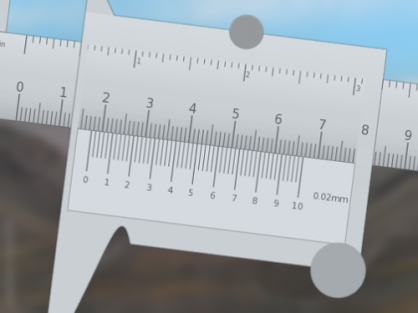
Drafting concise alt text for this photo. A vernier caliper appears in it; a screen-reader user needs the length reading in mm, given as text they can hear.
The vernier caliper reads 17.5 mm
